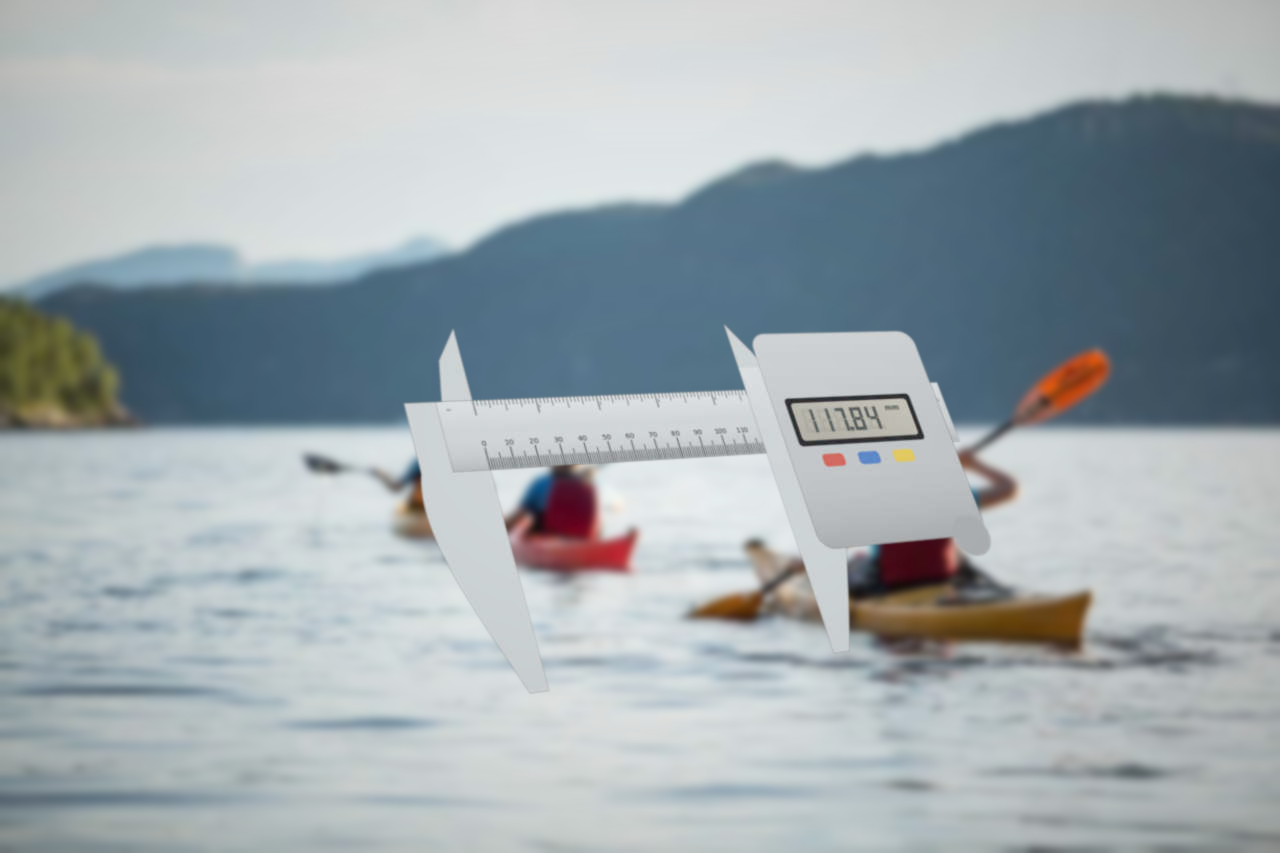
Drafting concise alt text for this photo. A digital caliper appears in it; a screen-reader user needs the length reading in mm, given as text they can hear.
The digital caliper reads 117.84 mm
